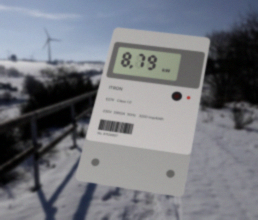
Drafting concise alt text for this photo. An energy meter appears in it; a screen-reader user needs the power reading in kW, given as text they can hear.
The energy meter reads 8.79 kW
